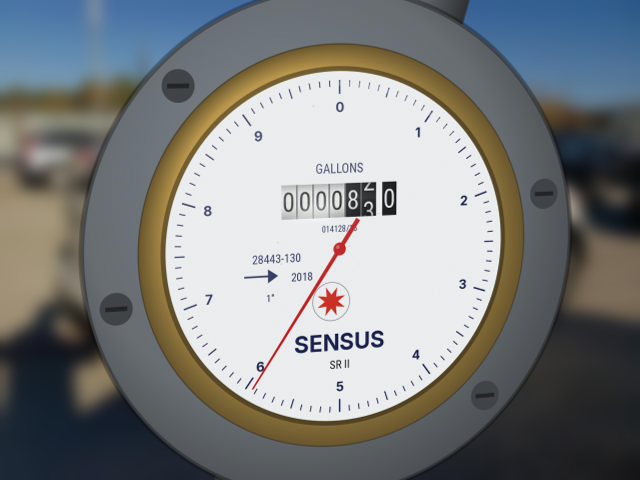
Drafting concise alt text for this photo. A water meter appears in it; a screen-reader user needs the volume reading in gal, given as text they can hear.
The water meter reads 825.9 gal
